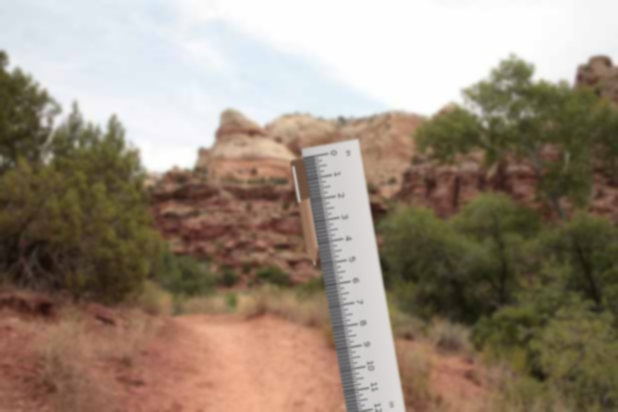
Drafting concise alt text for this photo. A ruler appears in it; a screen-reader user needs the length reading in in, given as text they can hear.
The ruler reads 5 in
